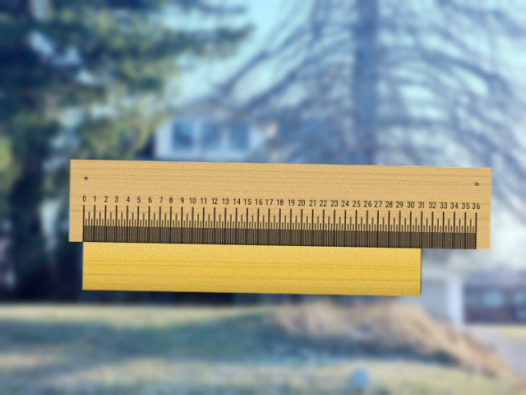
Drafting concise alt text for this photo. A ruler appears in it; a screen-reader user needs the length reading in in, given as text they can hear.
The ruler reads 31 in
